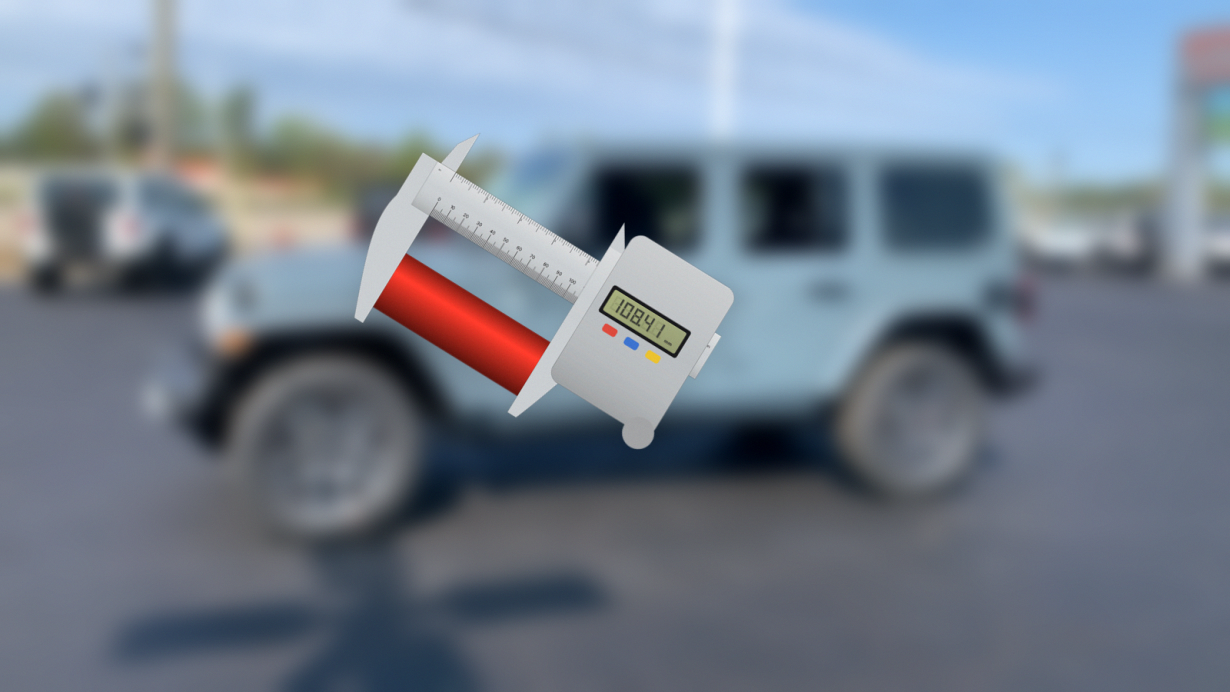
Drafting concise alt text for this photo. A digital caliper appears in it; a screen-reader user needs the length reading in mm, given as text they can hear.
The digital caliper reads 108.41 mm
